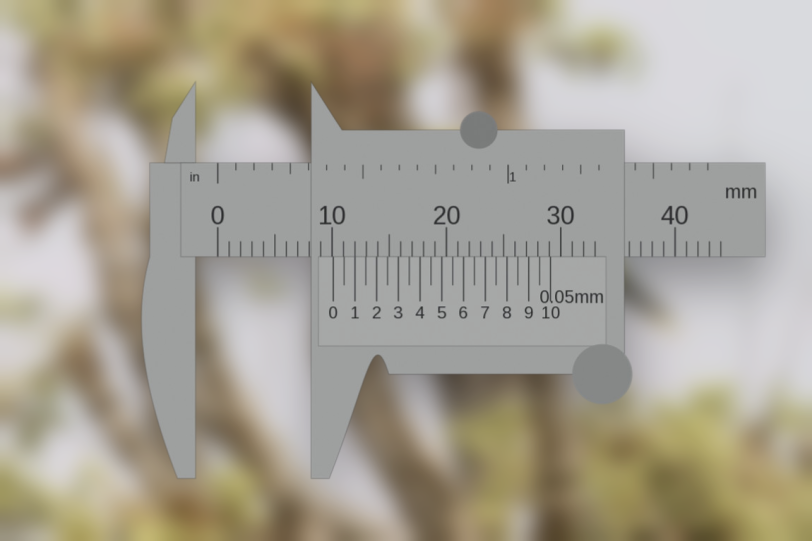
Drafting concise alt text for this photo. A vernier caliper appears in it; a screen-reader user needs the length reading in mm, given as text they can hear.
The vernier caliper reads 10.1 mm
